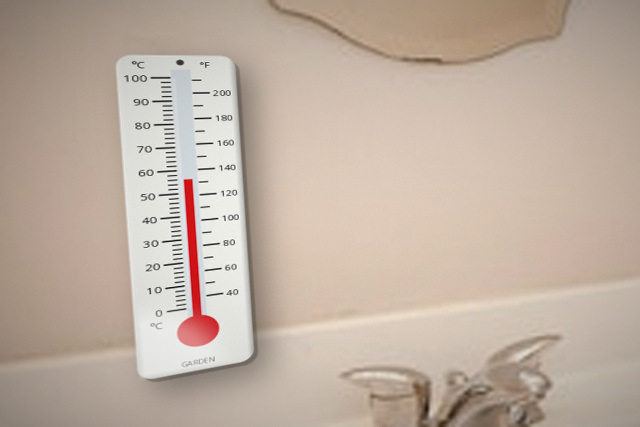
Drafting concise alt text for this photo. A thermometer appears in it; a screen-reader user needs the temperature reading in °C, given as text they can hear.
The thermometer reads 56 °C
